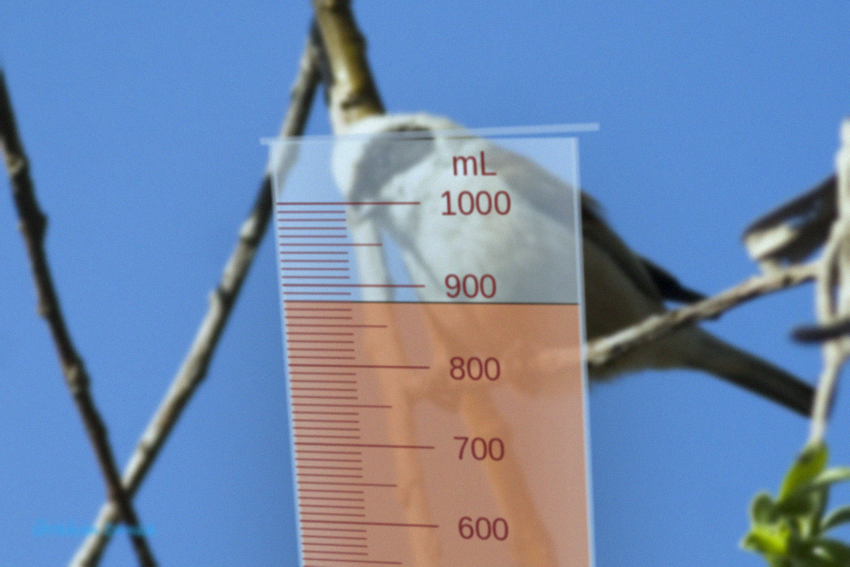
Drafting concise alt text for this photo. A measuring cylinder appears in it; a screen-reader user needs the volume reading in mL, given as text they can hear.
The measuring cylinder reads 880 mL
